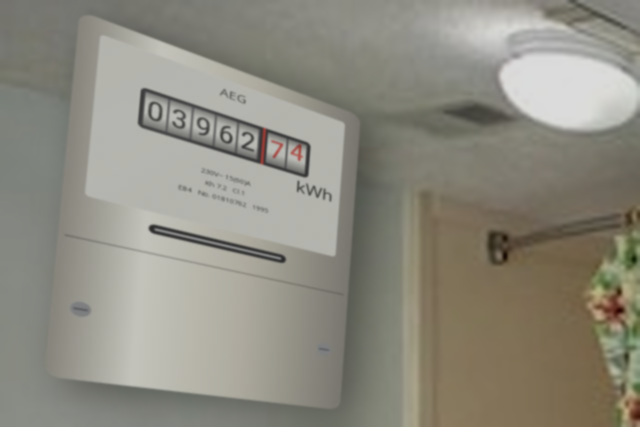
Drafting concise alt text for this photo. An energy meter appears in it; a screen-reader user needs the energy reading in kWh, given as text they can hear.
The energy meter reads 3962.74 kWh
